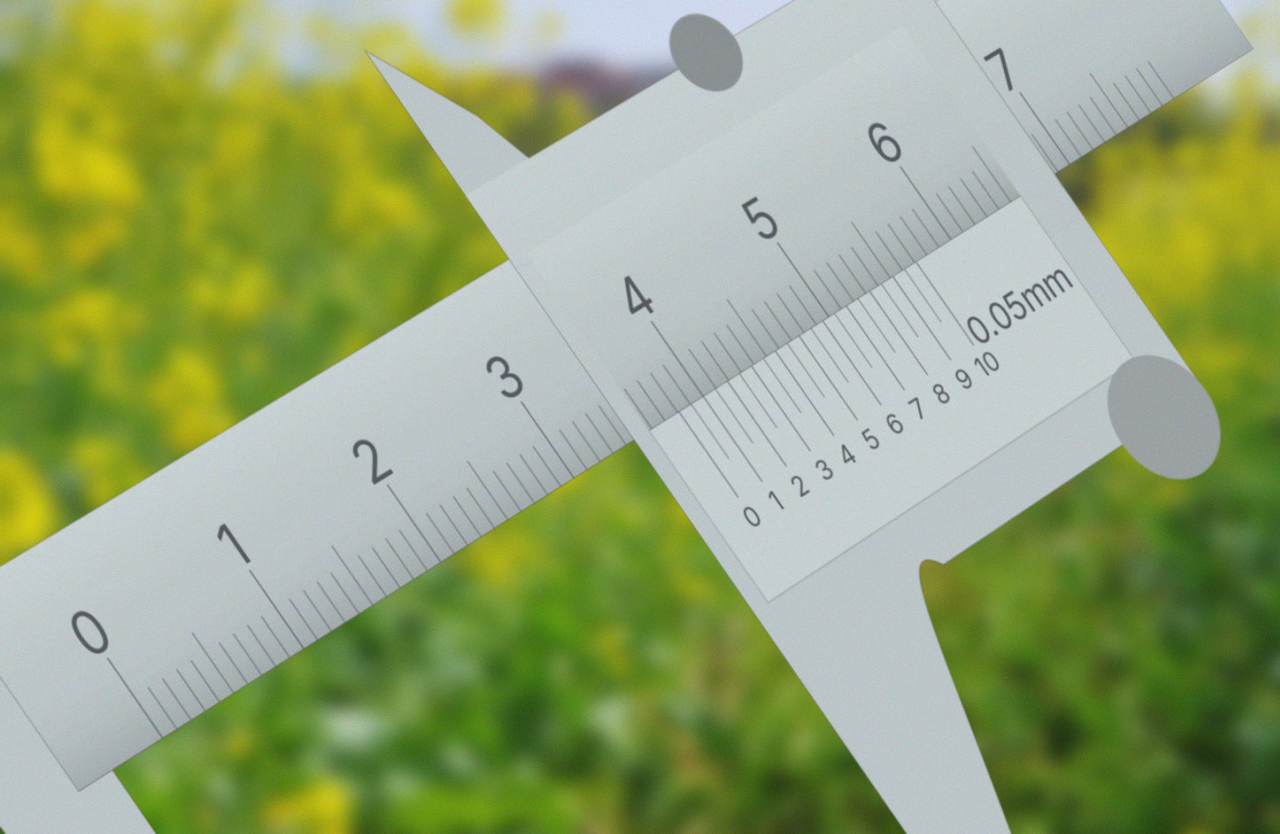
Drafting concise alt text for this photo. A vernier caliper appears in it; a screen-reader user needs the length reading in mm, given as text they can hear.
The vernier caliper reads 38.1 mm
